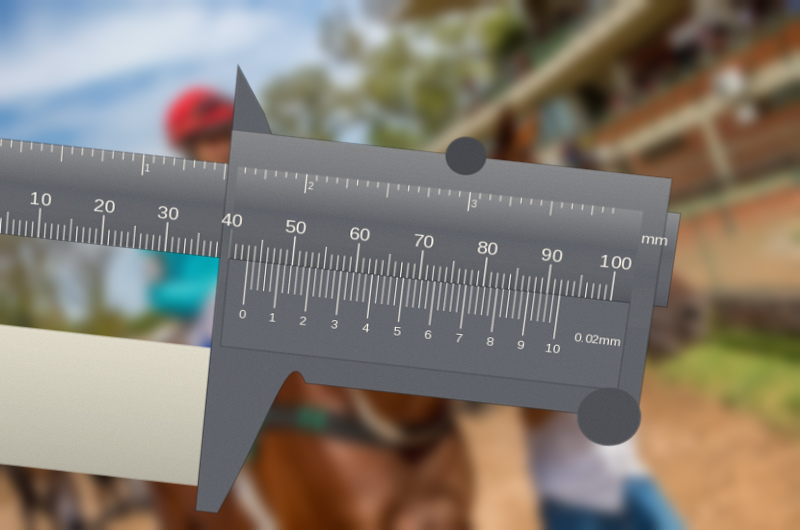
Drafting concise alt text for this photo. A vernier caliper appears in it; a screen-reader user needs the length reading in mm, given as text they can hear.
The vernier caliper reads 43.0 mm
